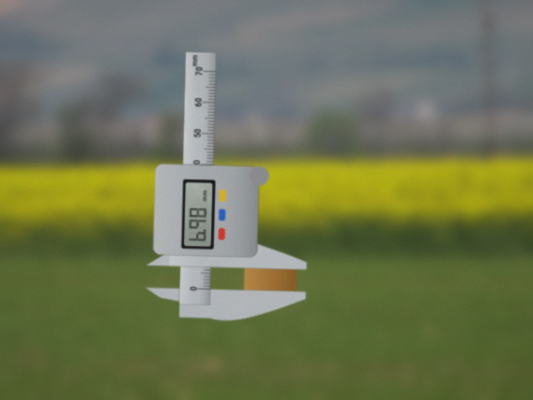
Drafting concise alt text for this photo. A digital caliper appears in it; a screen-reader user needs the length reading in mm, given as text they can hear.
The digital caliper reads 6.98 mm
